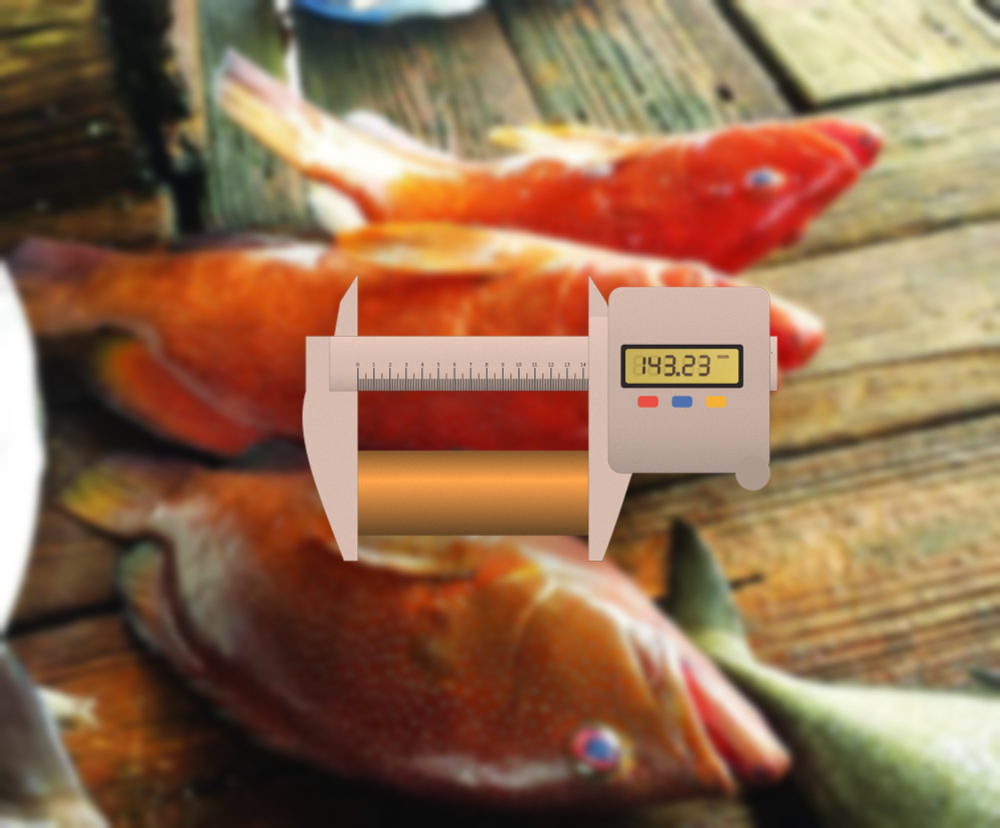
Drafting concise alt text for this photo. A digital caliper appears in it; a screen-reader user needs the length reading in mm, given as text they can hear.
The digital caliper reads 143.23 mm
